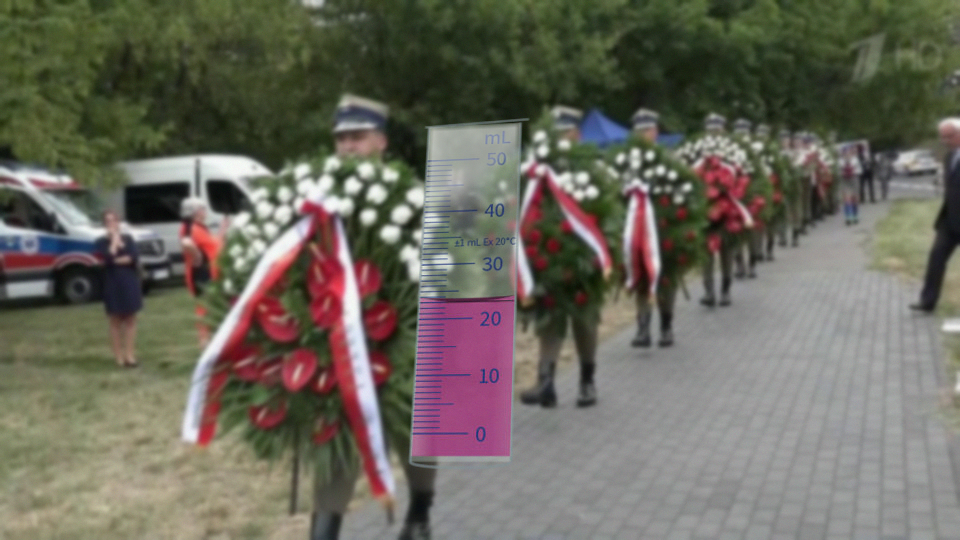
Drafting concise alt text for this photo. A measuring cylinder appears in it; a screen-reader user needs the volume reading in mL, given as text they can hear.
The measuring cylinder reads 23 mL
